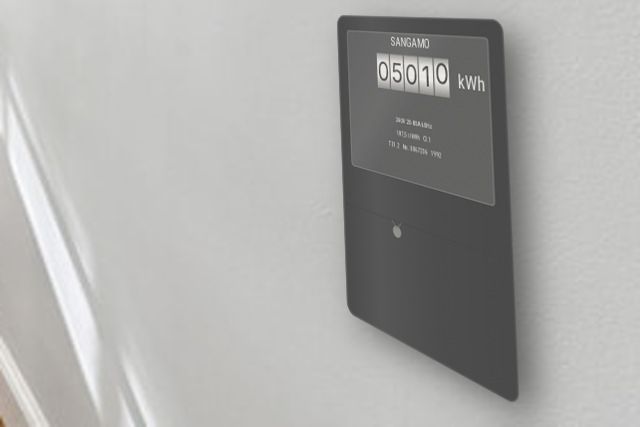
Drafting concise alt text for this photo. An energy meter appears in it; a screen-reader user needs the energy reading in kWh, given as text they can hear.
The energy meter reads 5010 kWh
